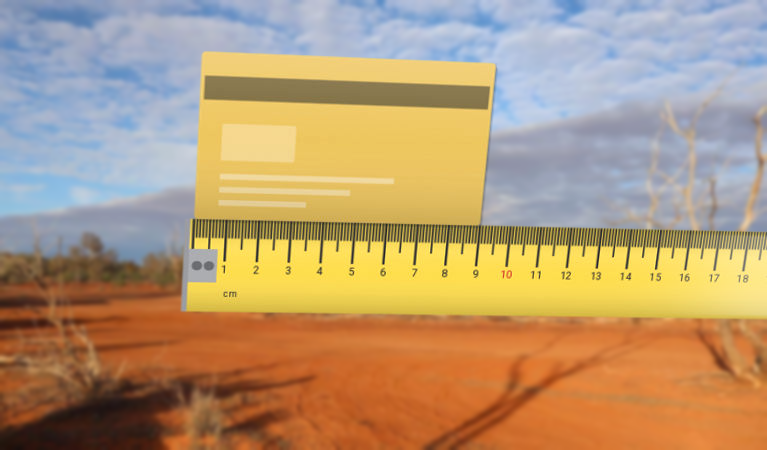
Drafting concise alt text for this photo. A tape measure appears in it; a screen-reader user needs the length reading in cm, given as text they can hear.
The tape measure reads 9 cm
